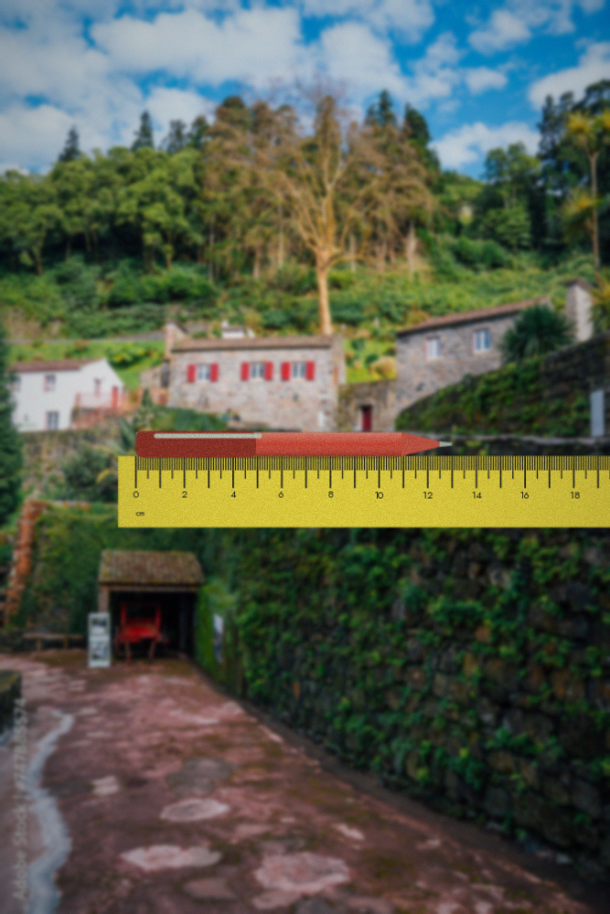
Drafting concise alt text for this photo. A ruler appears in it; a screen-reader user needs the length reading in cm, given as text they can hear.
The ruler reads 13 cm
